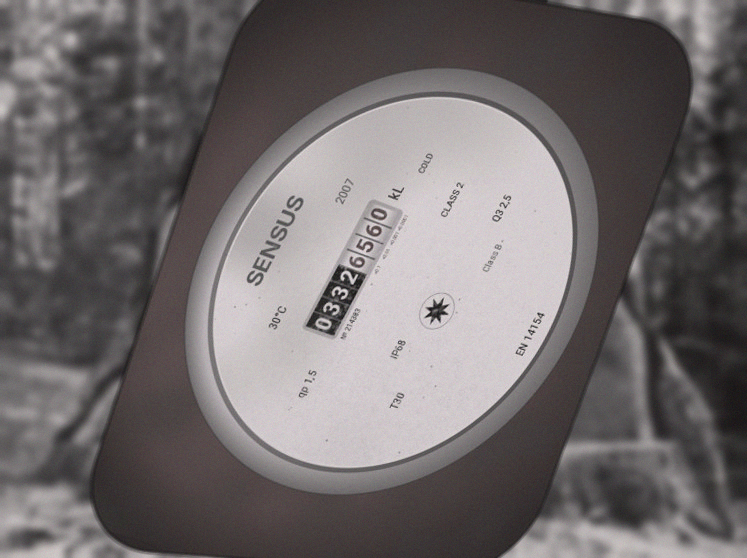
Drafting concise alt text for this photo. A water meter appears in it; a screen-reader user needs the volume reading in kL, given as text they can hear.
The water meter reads 332.6560 kL
